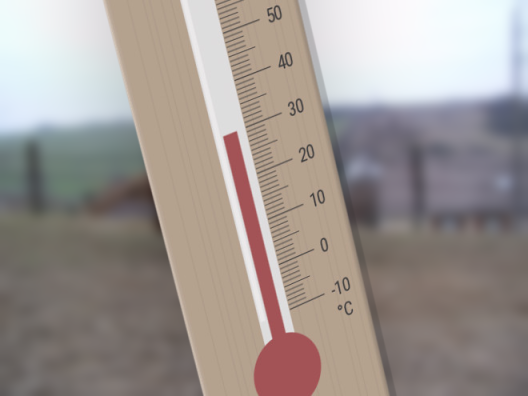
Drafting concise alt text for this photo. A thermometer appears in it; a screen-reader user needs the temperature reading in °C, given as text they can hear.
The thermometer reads 30 °C
